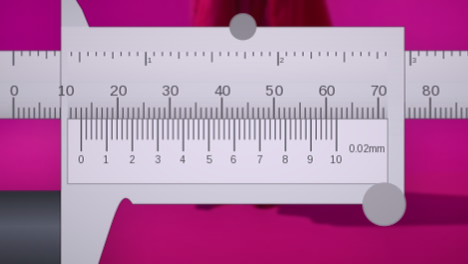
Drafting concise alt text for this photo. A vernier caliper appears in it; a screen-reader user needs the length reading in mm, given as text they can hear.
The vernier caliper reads 13.0 mm
